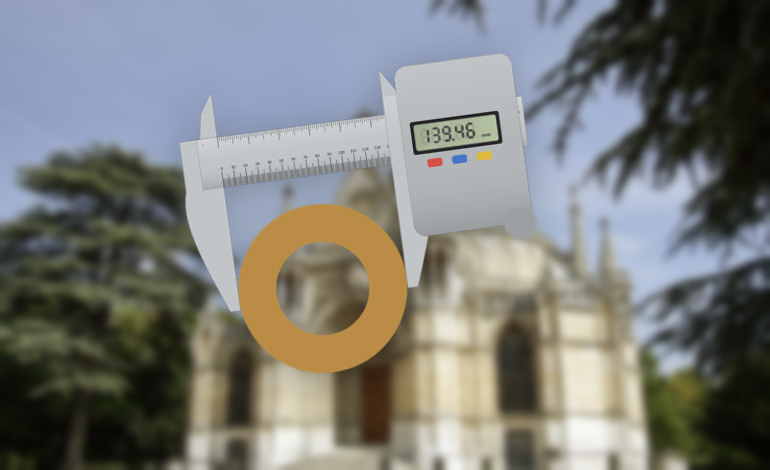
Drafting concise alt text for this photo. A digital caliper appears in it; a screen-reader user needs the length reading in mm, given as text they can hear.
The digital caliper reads 139.46 mm
